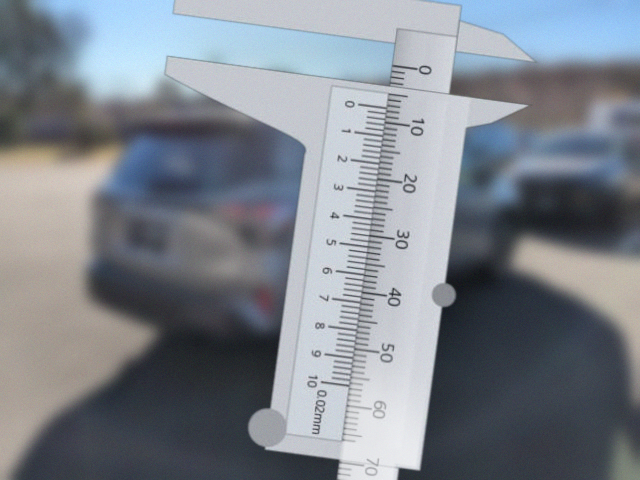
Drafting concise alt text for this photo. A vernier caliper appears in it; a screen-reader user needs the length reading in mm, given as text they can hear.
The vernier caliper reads 7.5 mm
